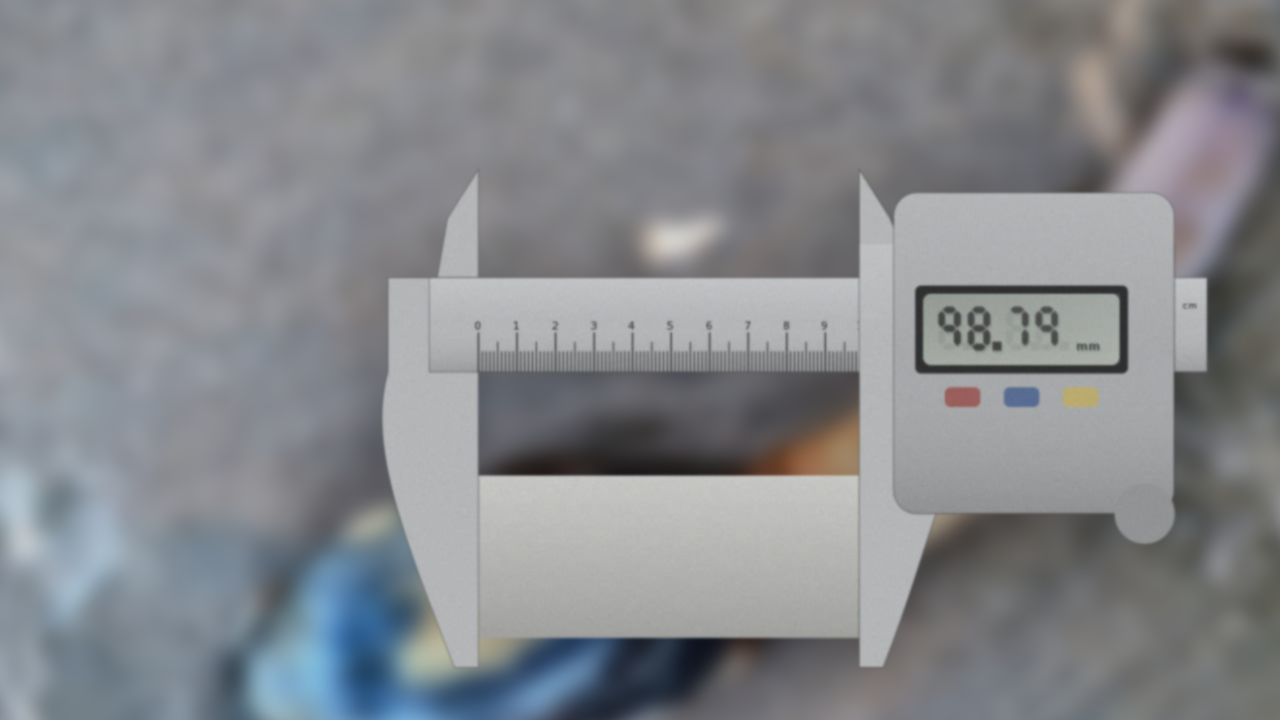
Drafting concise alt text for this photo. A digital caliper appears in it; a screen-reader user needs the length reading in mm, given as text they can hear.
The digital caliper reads 98.79 mm
